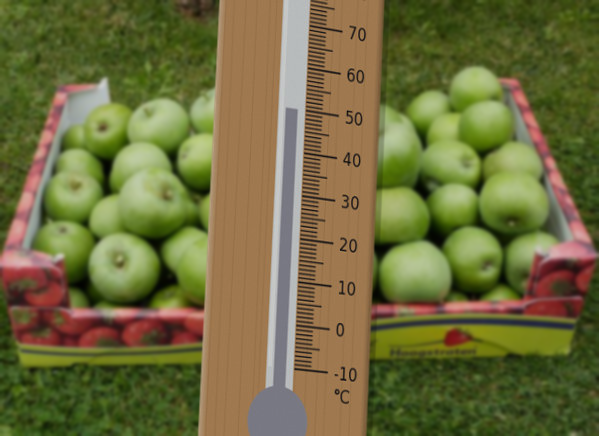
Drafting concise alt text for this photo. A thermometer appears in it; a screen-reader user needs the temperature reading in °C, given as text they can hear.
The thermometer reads 50 °C
